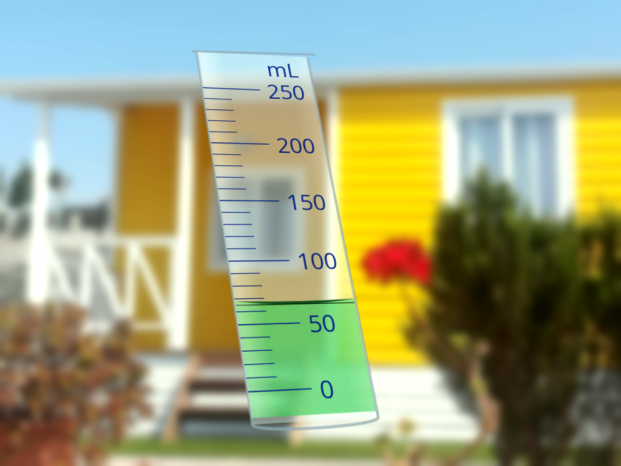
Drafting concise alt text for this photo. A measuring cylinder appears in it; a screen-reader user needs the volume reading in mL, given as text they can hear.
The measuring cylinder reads 65 mL
